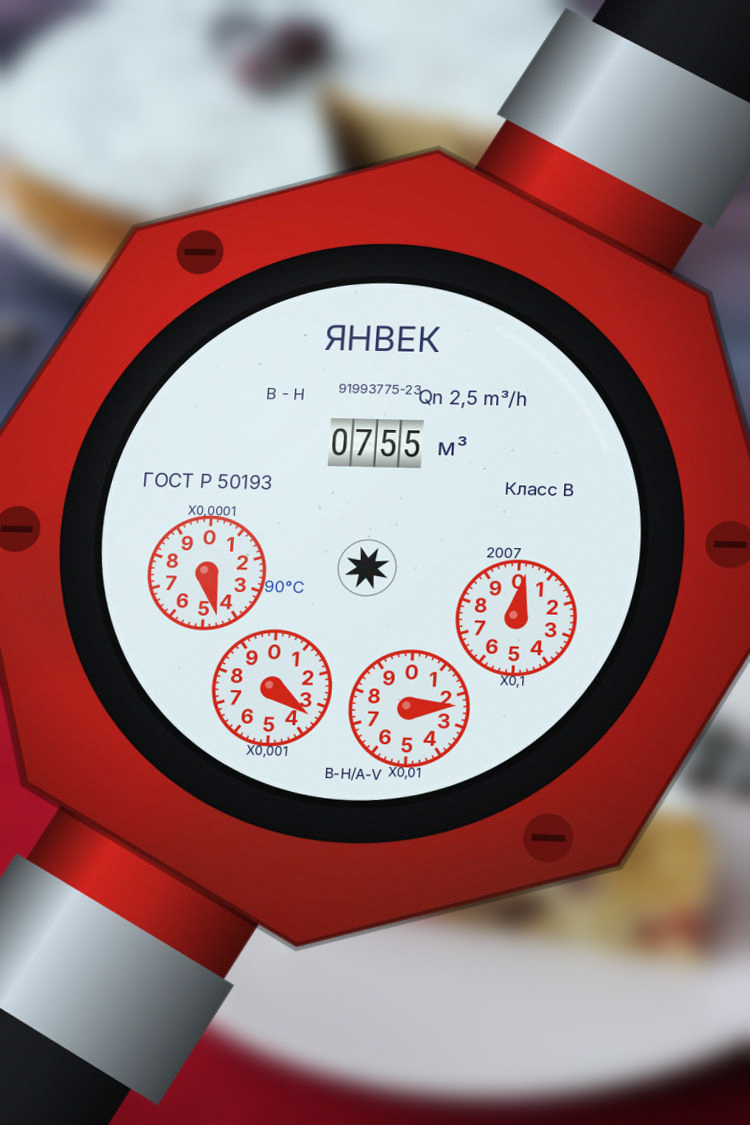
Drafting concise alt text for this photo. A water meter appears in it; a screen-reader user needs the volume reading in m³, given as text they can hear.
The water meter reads 755.0234 m³
